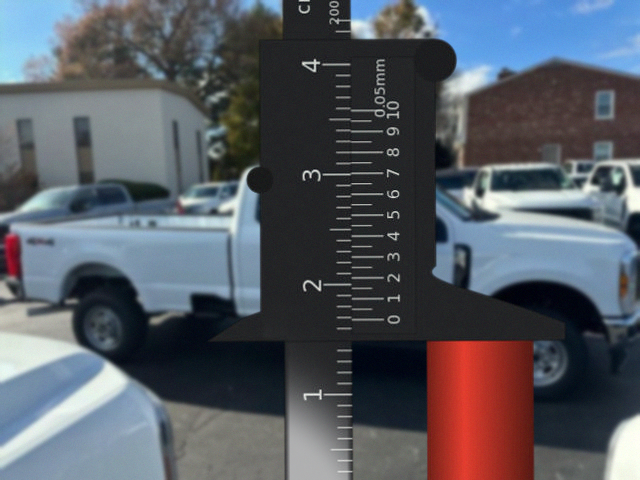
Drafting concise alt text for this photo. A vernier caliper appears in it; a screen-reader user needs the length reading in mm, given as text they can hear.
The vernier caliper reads 16.8 mm
